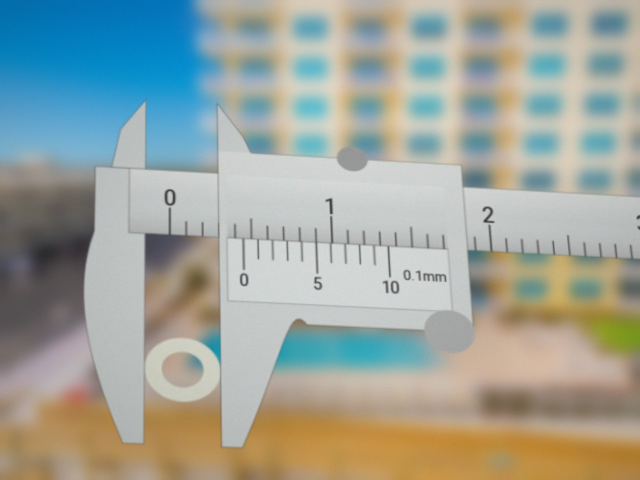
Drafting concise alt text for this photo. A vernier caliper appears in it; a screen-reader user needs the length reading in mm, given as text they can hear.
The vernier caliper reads 4.5 mm
